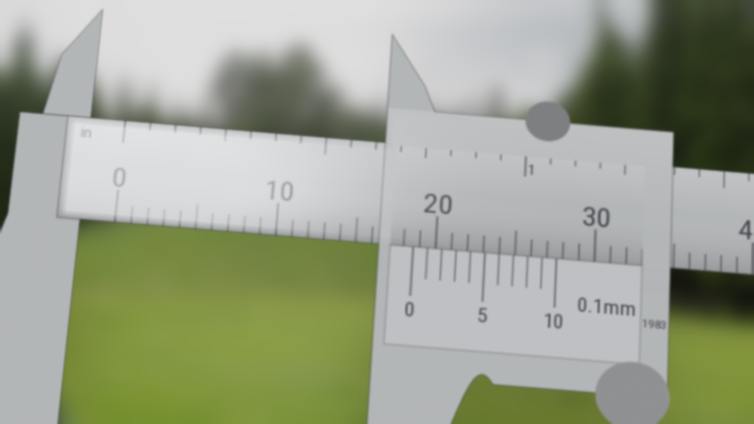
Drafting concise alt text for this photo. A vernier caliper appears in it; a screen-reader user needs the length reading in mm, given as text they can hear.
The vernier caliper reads 18.6 mm
